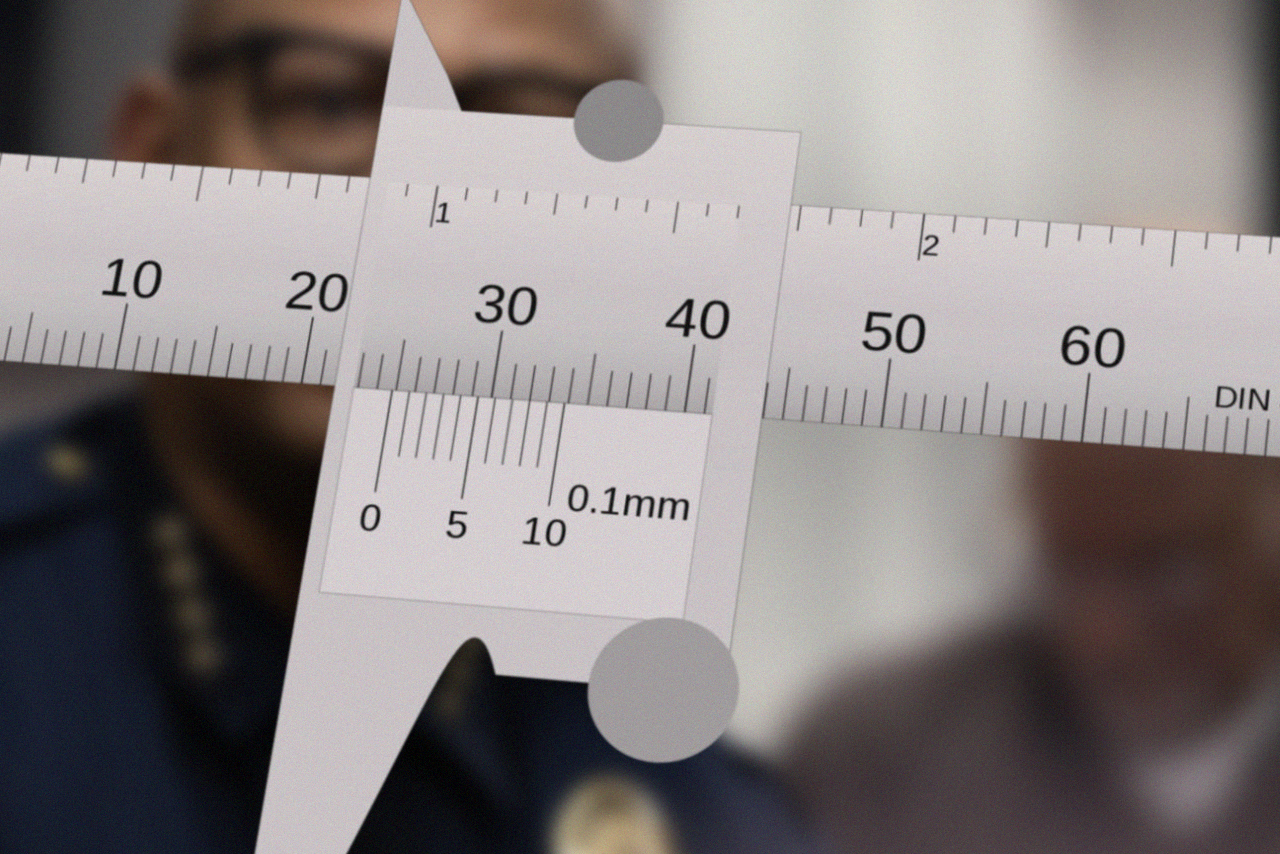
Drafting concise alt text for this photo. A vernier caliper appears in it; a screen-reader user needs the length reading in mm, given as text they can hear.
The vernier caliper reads 24.8 mm
